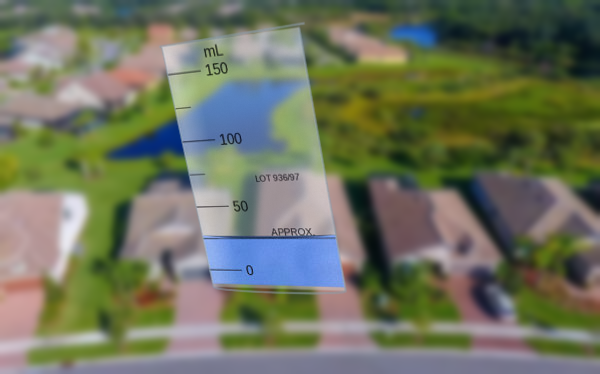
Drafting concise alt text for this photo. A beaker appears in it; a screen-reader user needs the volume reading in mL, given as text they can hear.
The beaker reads 25 mL
